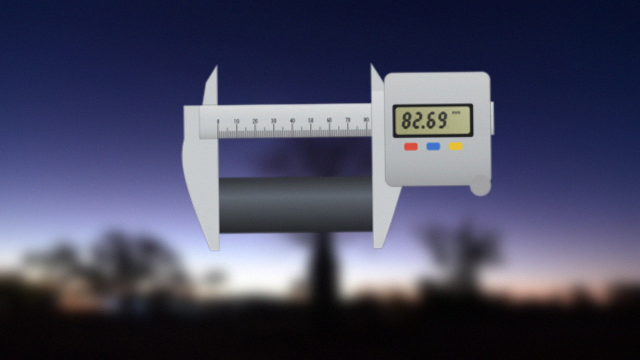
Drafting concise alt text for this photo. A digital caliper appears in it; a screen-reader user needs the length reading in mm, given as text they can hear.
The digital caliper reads 82.69 mm
